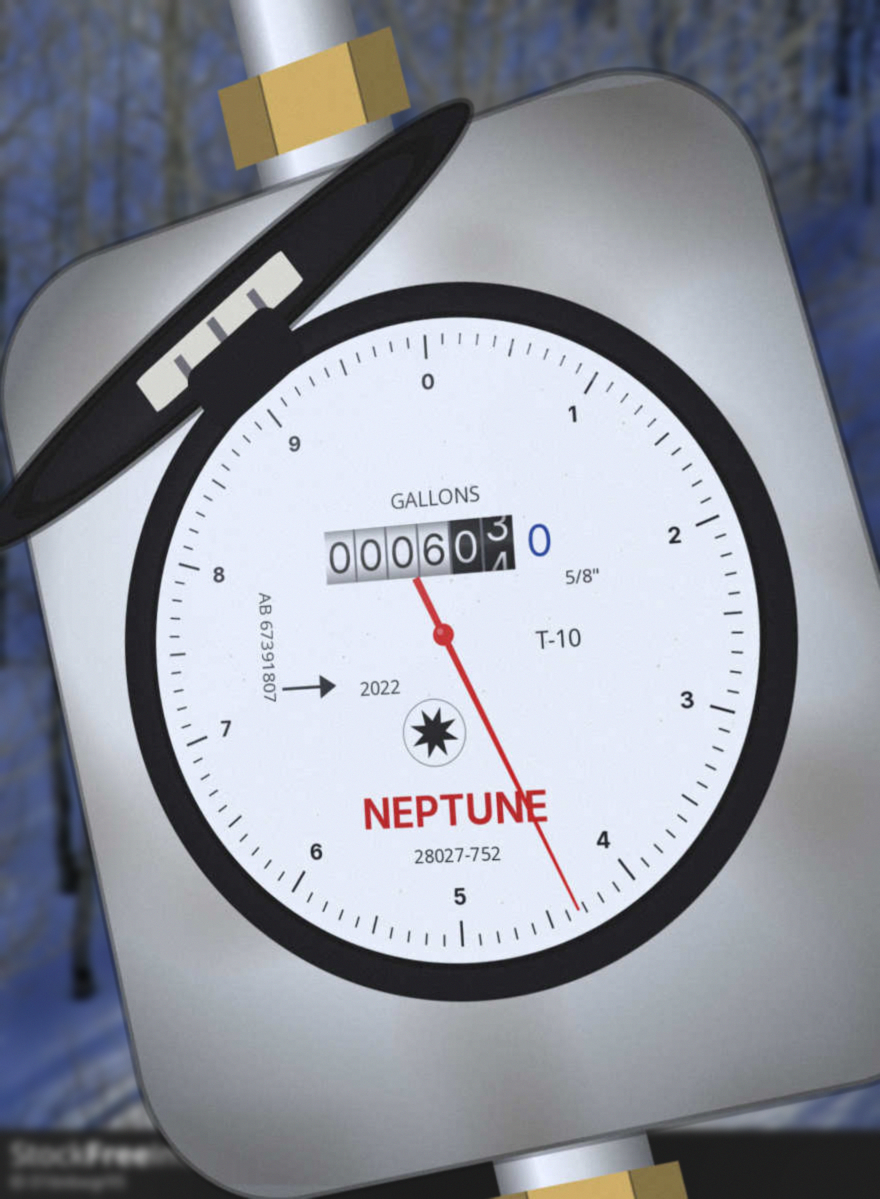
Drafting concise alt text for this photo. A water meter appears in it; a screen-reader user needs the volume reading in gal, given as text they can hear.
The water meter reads 6034.3 gal
